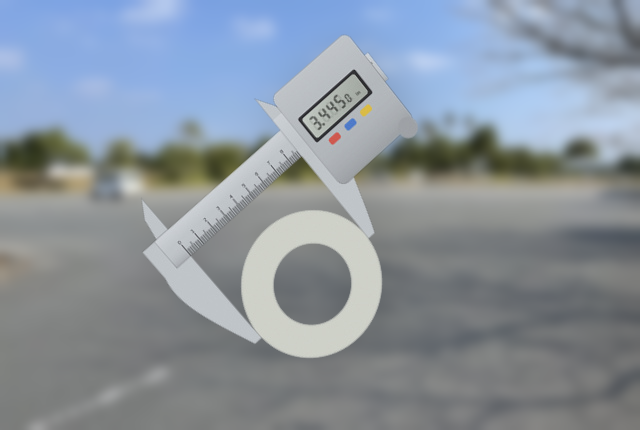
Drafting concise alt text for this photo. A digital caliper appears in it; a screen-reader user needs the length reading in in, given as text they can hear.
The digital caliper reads 3.4450 in
